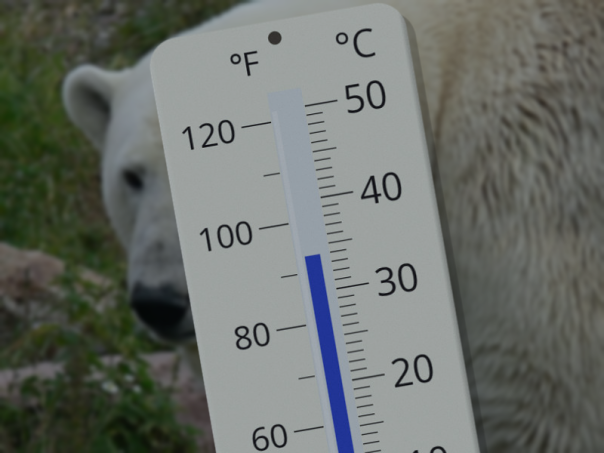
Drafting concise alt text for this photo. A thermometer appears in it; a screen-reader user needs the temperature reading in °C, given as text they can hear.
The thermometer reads 34 °C
